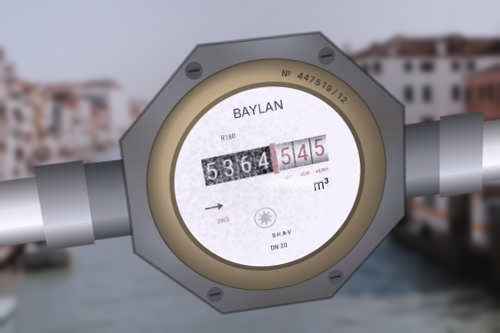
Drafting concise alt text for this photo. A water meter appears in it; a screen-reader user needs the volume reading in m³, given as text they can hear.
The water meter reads 5364.545 m³
